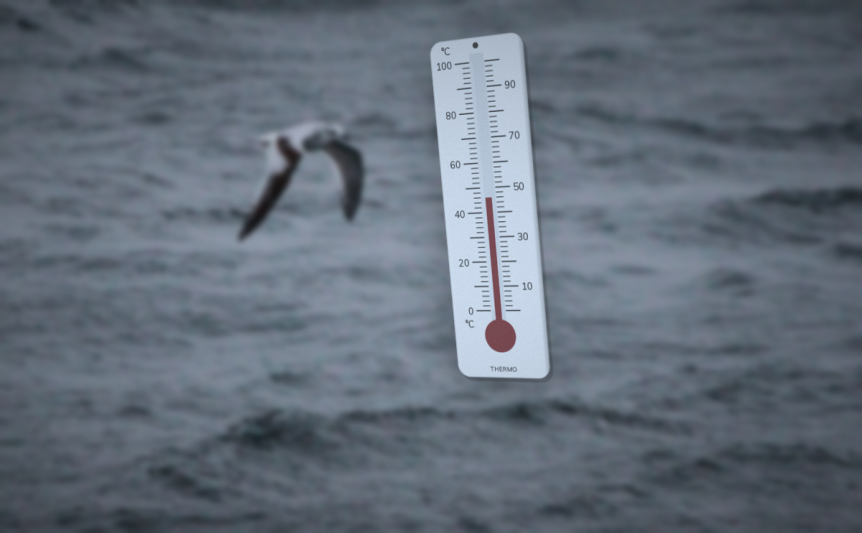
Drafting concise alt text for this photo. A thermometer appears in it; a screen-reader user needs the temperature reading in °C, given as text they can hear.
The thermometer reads 46 °C
